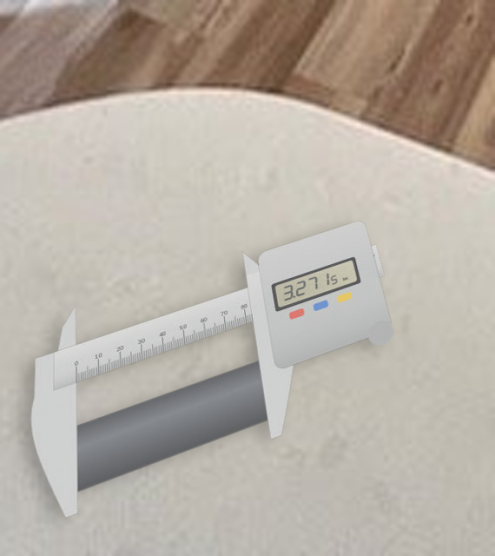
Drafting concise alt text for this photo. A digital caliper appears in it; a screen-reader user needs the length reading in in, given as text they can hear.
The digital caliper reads 3.2715 in
